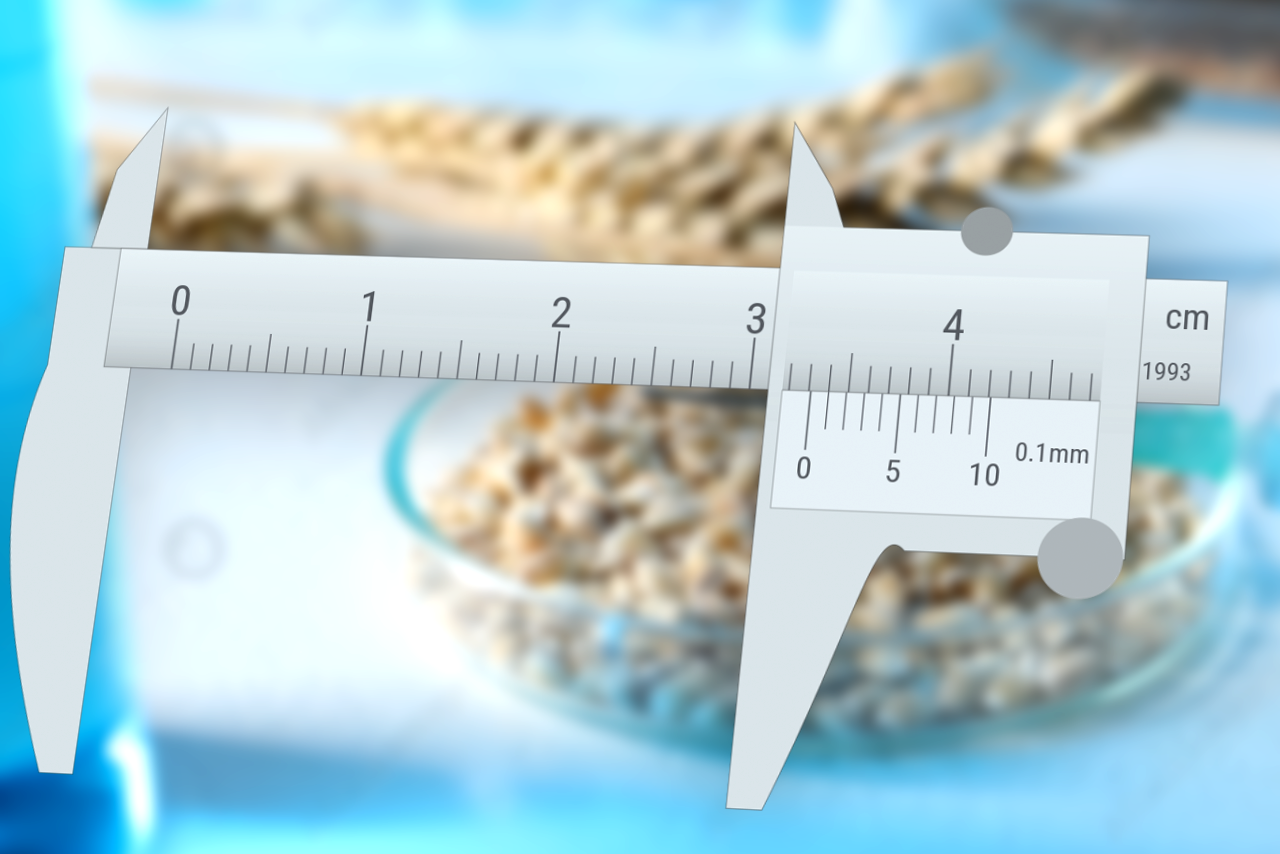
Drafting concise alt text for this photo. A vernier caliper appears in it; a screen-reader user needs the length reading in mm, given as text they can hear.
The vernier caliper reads 33.1 mm
